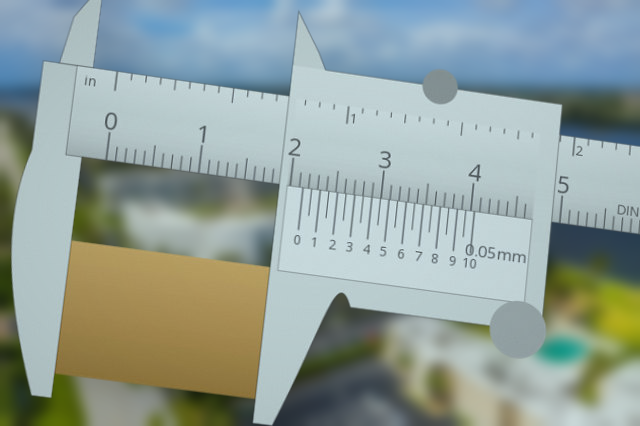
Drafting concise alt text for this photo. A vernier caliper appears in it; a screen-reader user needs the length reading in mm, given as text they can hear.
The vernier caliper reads 21.4 mm
